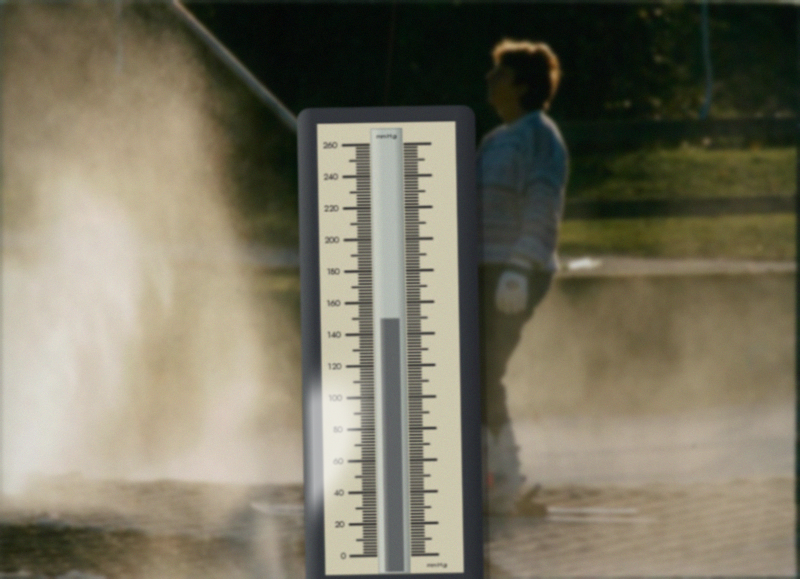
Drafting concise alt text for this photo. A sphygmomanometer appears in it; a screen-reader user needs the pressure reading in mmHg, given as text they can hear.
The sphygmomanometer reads 150 mmHg
